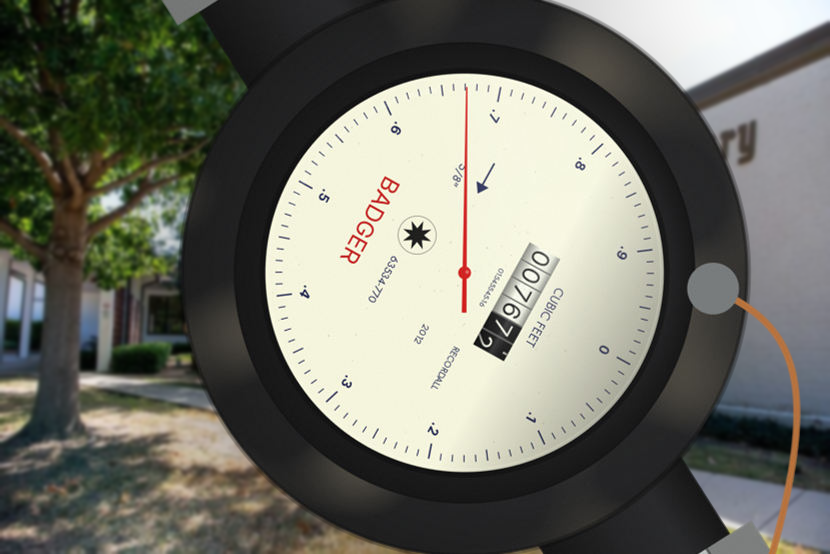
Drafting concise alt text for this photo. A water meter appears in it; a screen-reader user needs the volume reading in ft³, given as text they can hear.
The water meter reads 7671.67 ft³
